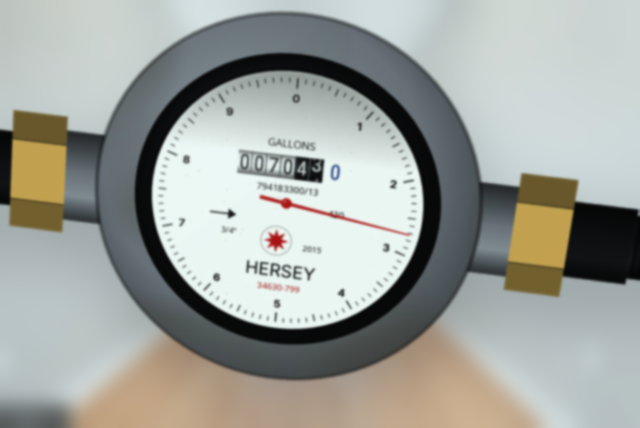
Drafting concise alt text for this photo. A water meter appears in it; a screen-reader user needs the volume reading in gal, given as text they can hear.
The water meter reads 70432.7 gal
